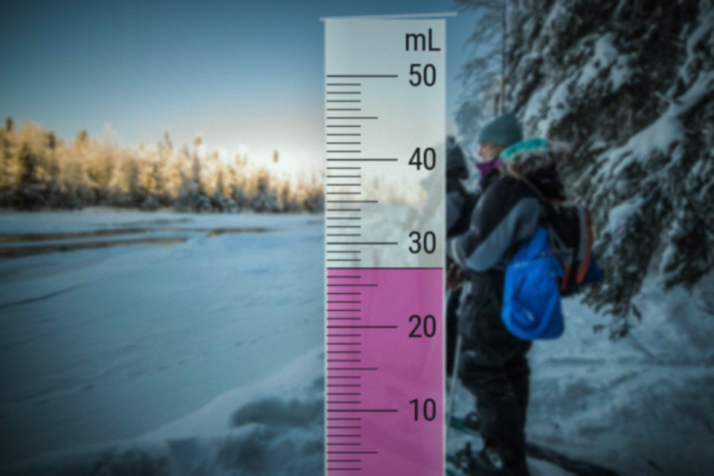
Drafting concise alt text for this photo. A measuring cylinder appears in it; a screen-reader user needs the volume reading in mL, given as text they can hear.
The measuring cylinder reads 27 mL
